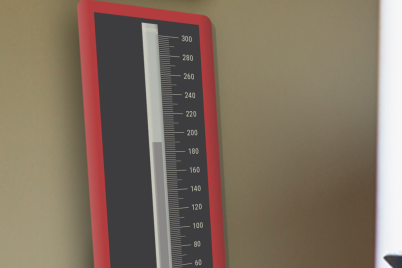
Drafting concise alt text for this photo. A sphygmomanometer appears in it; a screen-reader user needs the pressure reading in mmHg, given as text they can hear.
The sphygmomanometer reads 190 mmHg
